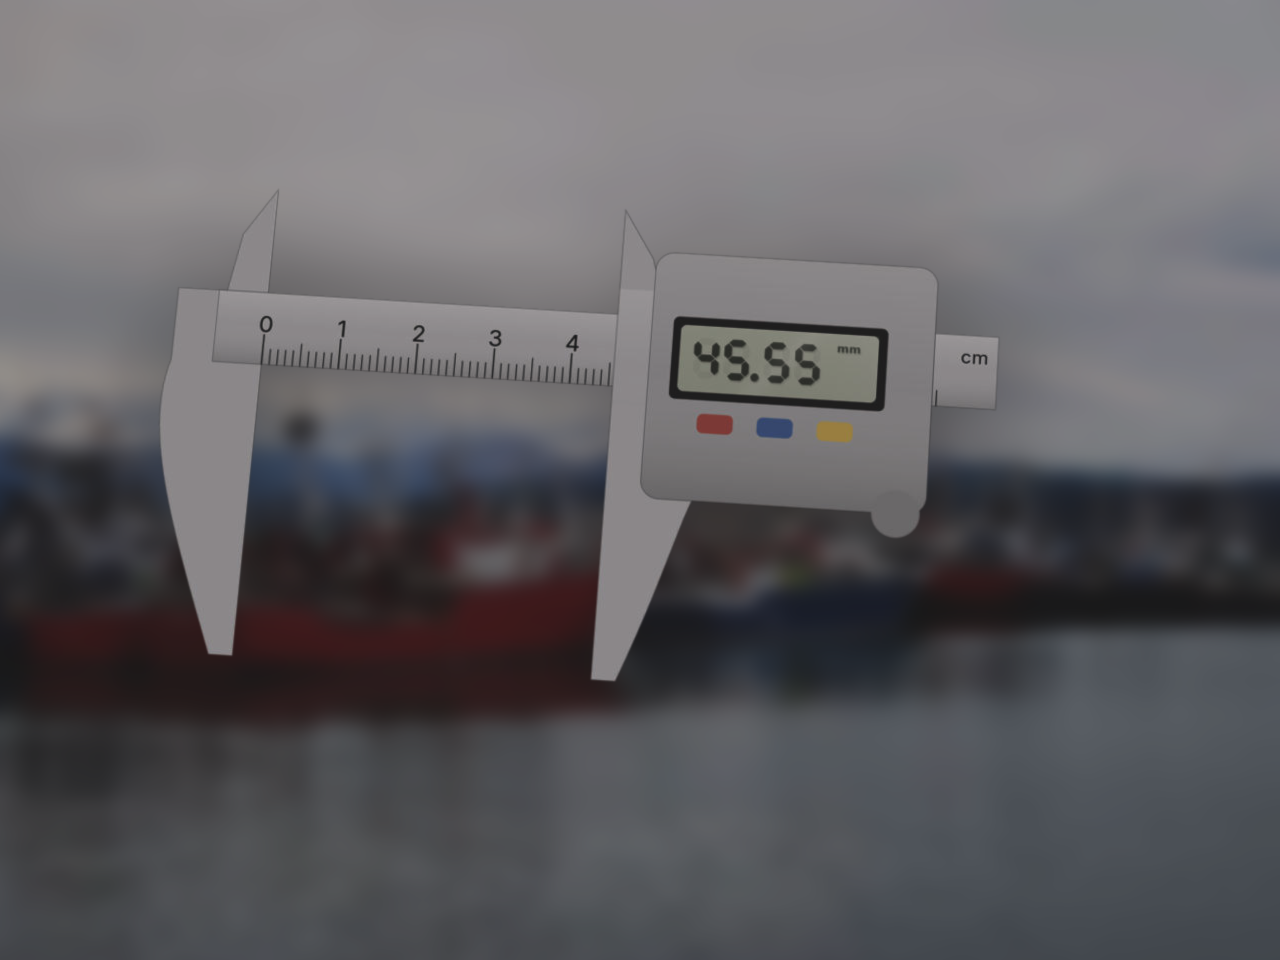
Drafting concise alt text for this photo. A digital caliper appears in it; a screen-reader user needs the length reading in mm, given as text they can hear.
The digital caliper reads 45.55 mm
